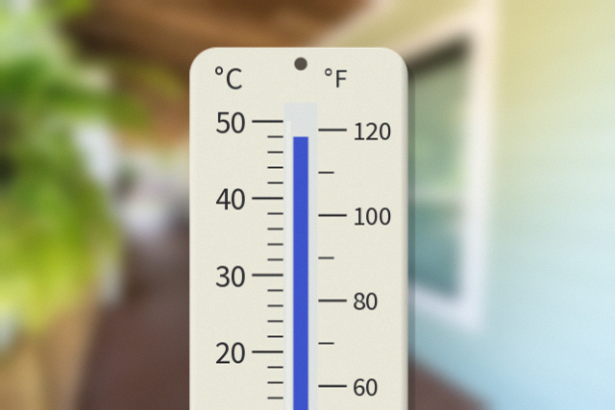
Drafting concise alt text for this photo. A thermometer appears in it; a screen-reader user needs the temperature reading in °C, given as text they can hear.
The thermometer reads 48 °C
